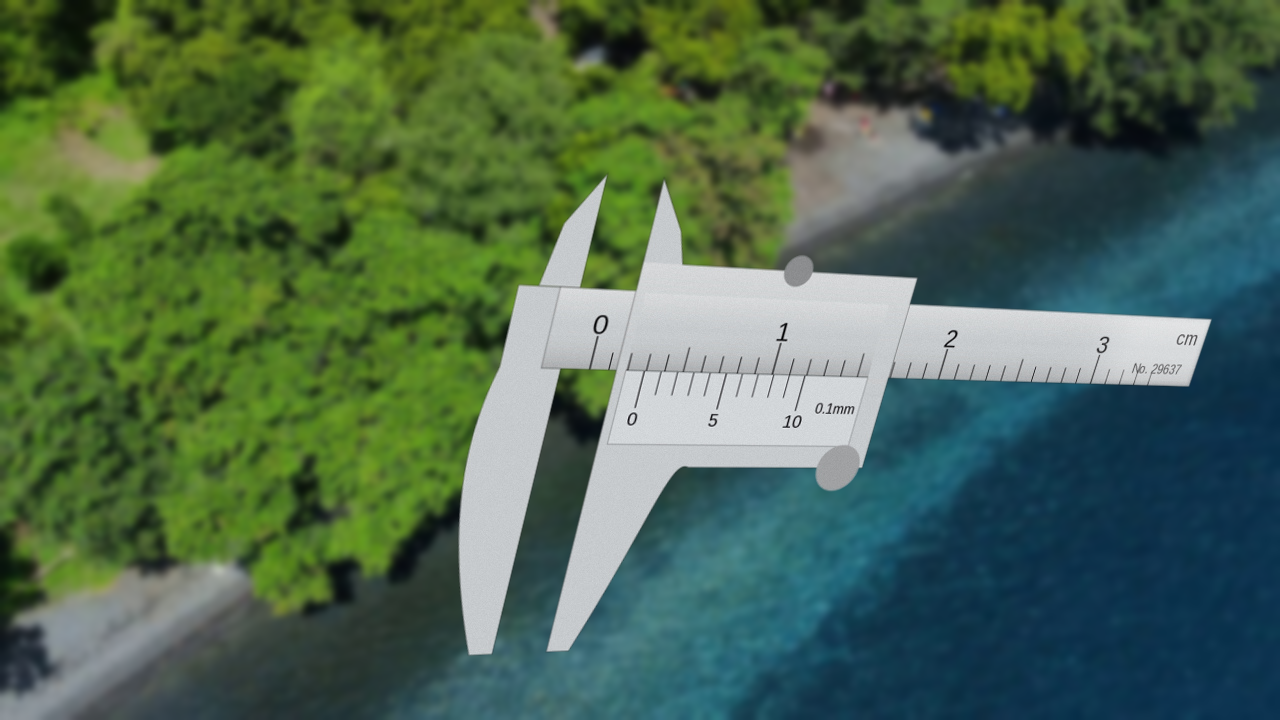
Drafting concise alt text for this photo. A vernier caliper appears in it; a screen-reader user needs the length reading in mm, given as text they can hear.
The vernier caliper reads 2.9 mm
